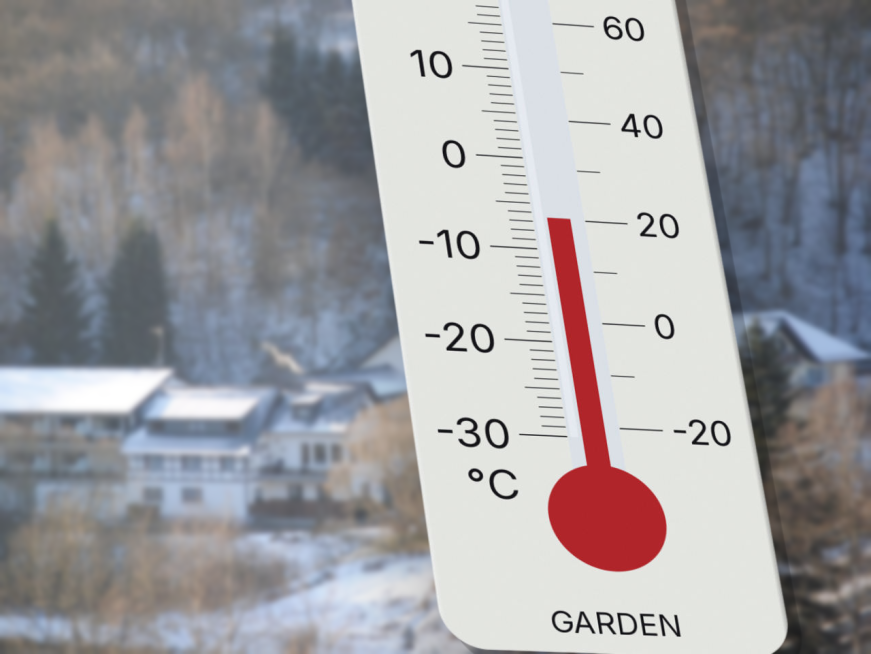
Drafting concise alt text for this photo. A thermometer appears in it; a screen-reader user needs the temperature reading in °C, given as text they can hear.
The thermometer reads -6.5 °C
